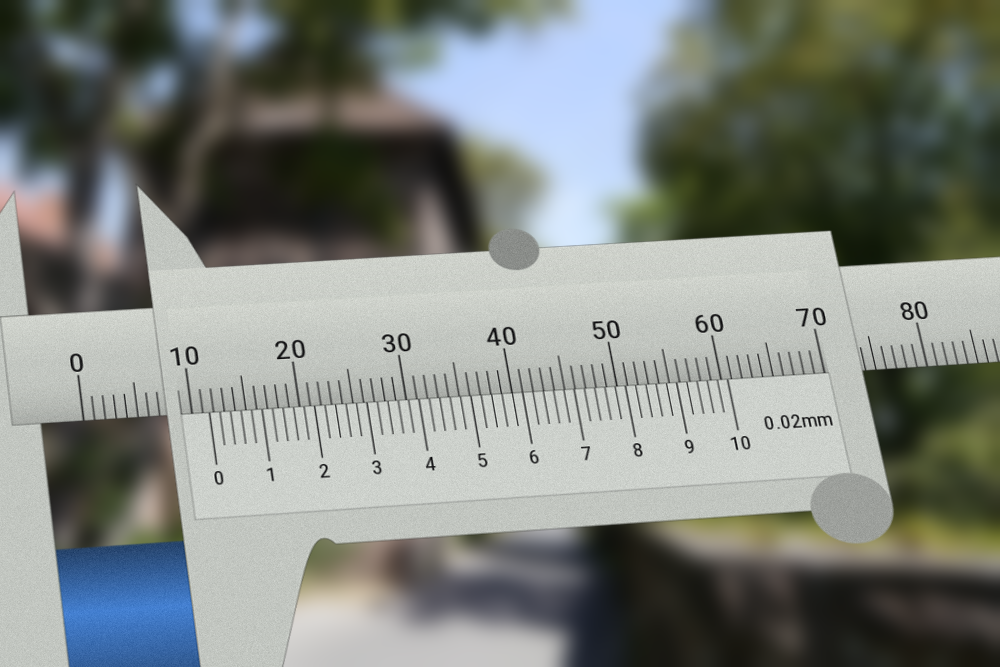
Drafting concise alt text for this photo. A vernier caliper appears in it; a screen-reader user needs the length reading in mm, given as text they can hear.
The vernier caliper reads 11.6 mm
